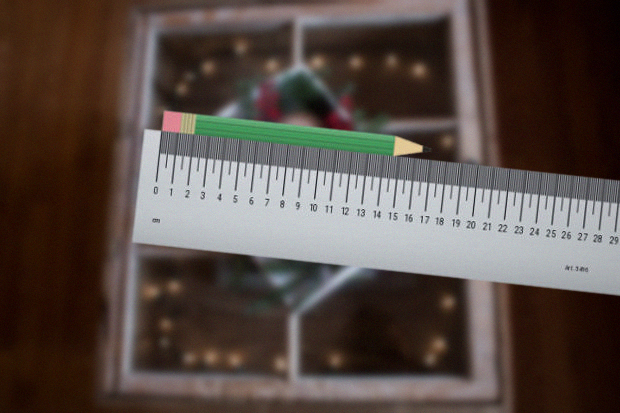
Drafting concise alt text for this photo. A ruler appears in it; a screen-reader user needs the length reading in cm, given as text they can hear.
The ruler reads 17 cm
